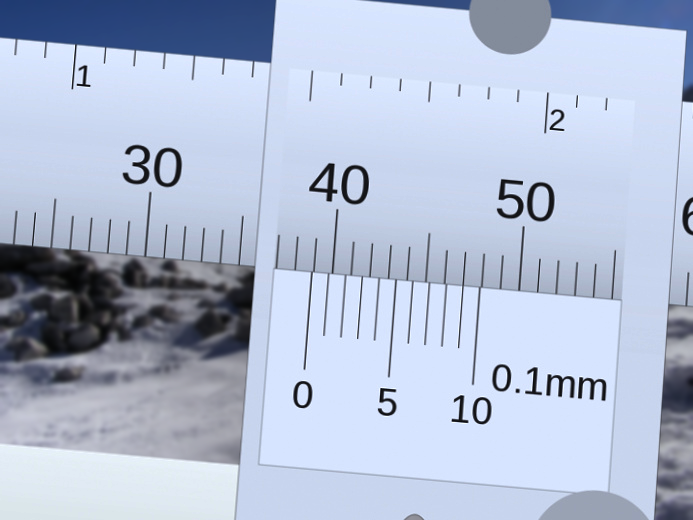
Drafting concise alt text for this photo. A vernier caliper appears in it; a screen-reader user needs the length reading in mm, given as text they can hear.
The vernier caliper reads 38.9 mm
